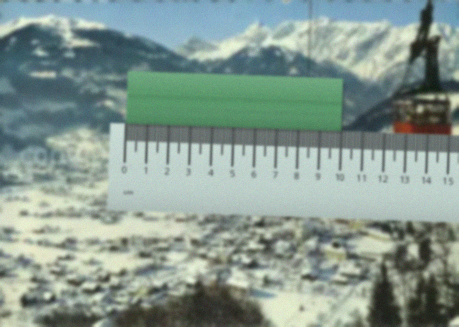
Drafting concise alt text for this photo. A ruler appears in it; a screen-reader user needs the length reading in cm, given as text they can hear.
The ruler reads 10 cm
